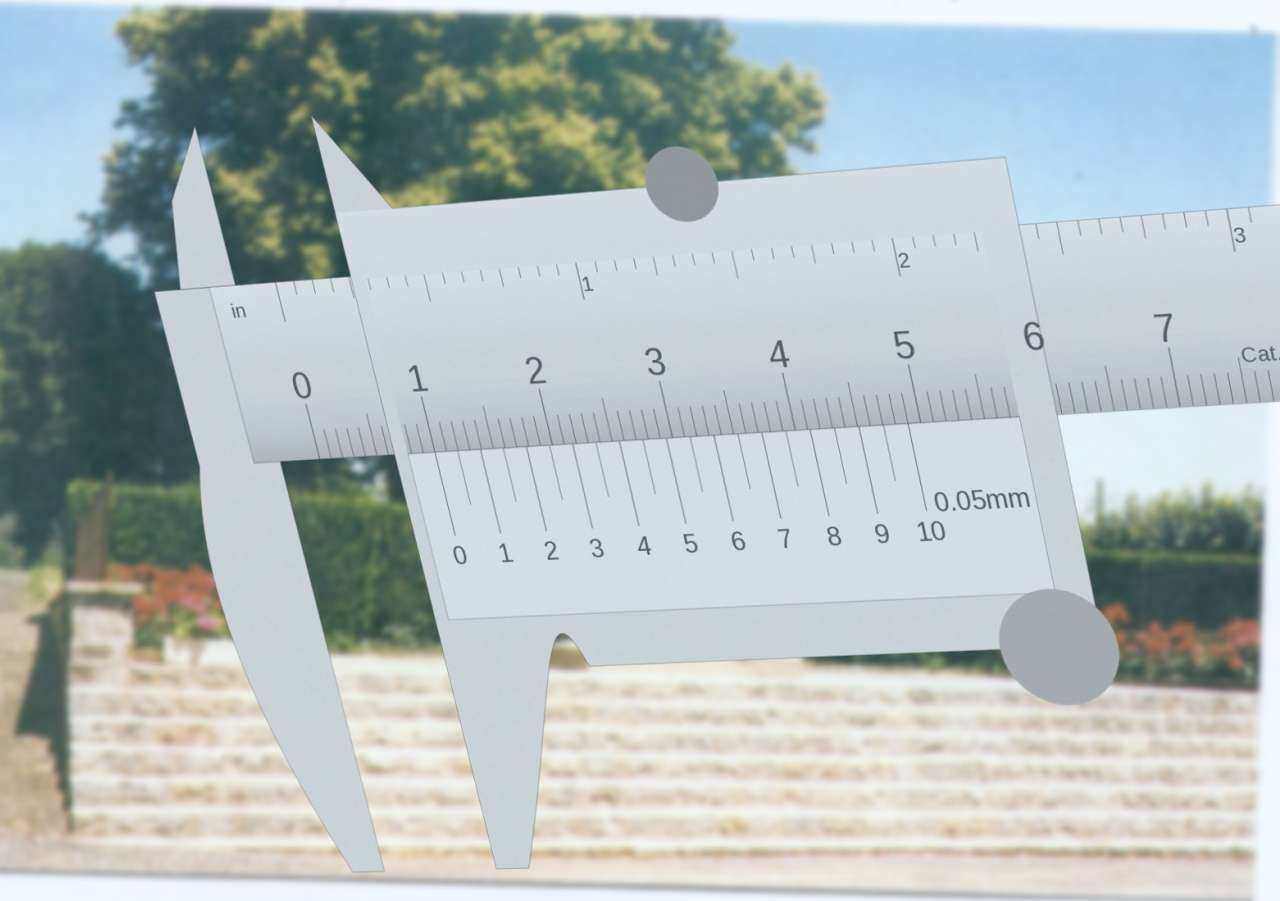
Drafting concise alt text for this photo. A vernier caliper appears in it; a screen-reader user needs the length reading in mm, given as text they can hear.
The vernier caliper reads 10.0 mm
